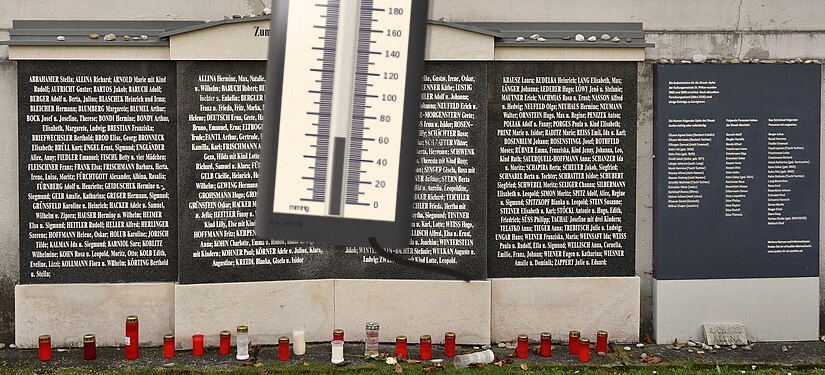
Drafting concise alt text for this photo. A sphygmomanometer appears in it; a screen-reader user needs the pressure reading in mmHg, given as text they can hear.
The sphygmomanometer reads 60 mmHg
